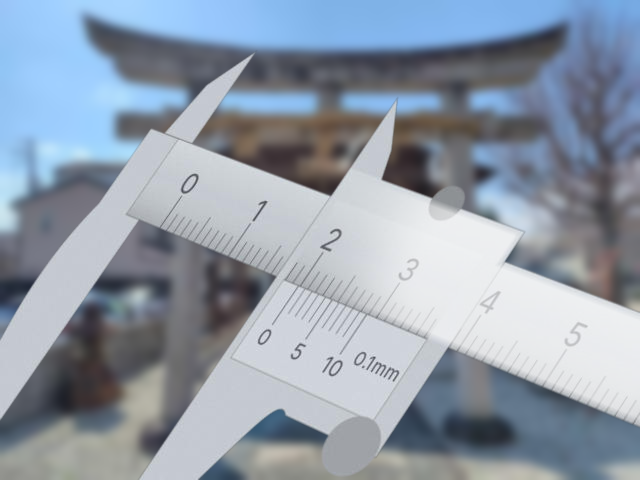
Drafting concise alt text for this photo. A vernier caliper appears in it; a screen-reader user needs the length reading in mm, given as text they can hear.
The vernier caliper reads 19.8 mm
